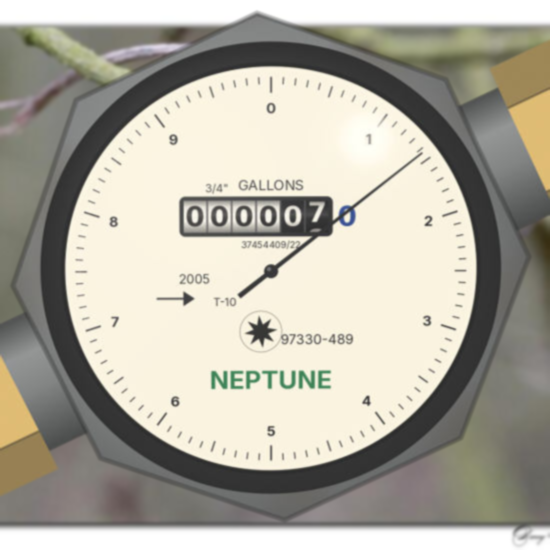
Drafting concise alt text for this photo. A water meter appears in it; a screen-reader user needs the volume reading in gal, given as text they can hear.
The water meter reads 71.4 gal
